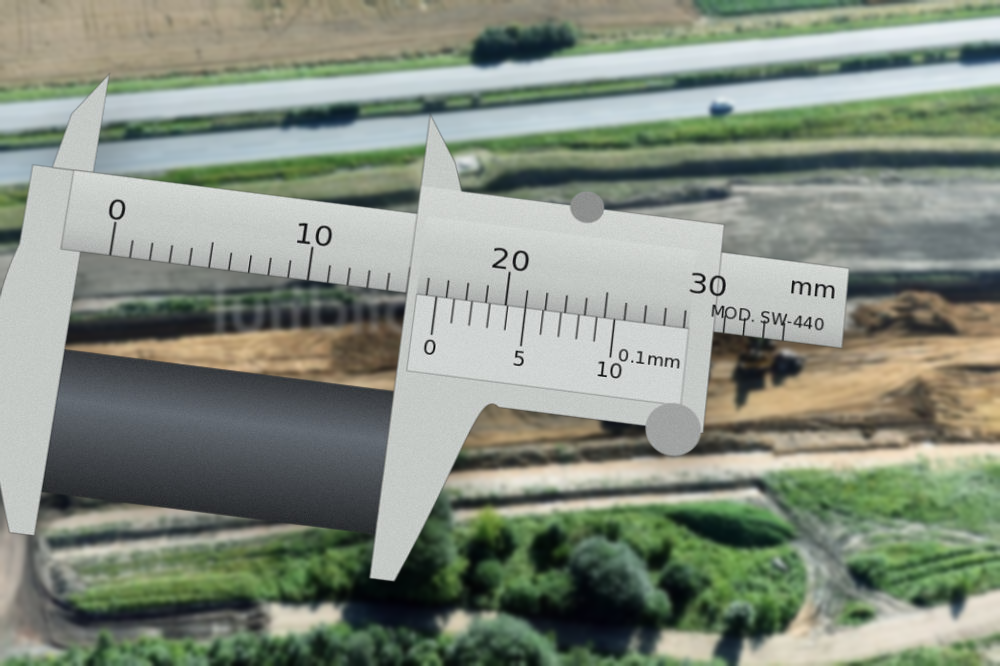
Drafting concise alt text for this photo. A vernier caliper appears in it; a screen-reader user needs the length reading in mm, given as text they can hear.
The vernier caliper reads 16.5 mm
